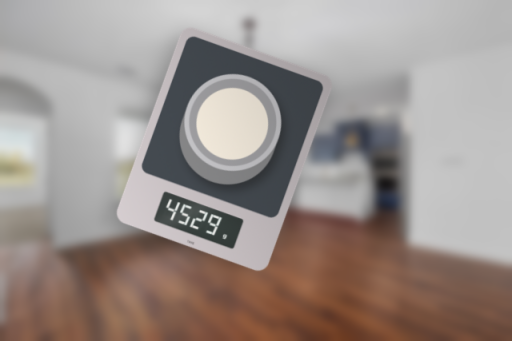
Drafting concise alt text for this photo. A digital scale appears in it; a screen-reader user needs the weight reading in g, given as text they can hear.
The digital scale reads 4529 g
